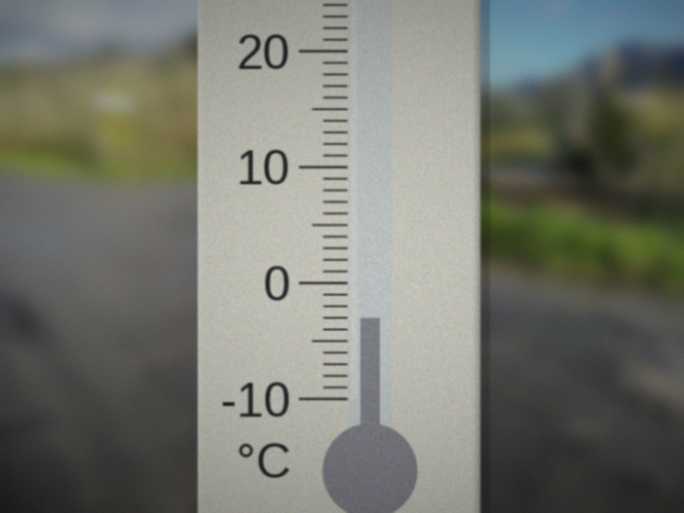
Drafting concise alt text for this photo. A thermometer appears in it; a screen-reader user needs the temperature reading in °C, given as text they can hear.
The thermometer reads -3 °C
